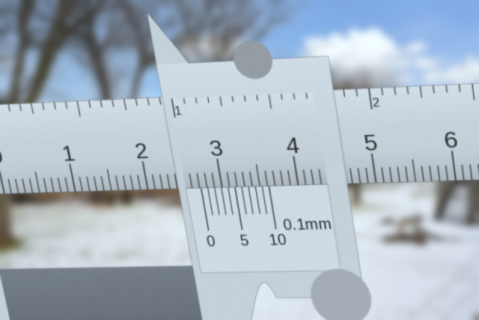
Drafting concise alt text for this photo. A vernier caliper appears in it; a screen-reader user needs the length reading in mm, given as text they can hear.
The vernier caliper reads 27.2 mm
